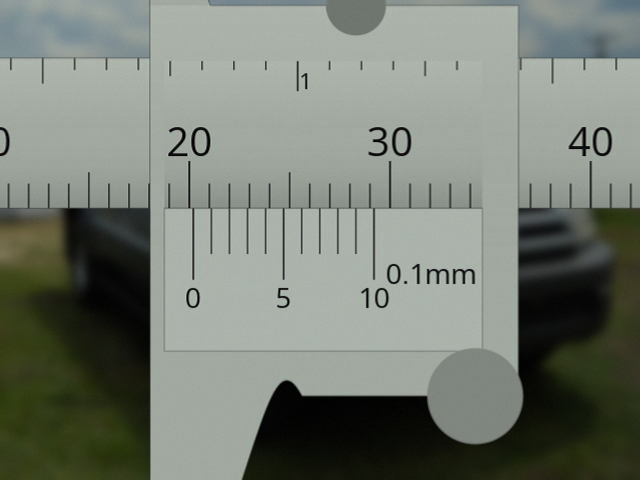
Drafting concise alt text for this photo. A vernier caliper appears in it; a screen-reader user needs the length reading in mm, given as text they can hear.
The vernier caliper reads 20.2 mm
